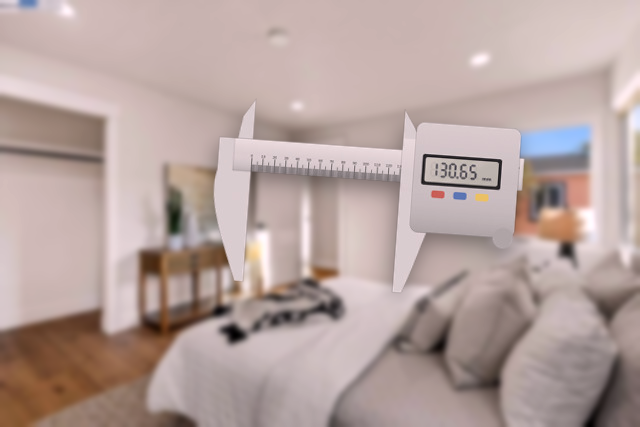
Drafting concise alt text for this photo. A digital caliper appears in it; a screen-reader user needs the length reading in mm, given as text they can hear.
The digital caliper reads 130.65 mm
